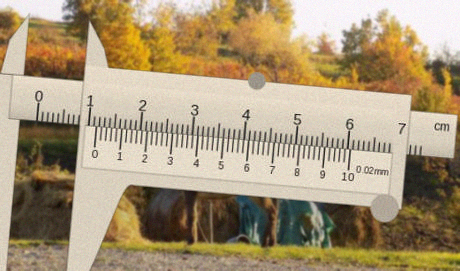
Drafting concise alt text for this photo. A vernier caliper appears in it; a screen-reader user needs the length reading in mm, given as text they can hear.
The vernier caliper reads 11.5 mm
